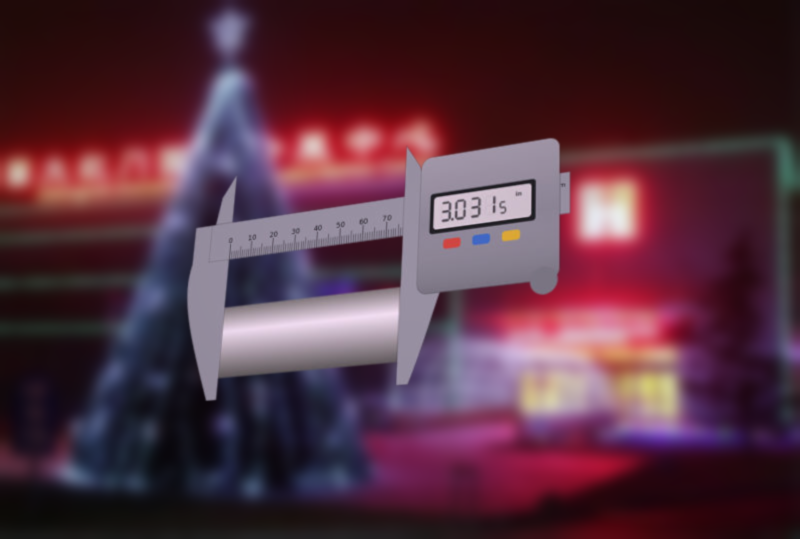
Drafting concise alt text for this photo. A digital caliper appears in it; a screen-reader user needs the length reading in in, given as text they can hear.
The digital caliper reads 3.0315 in
